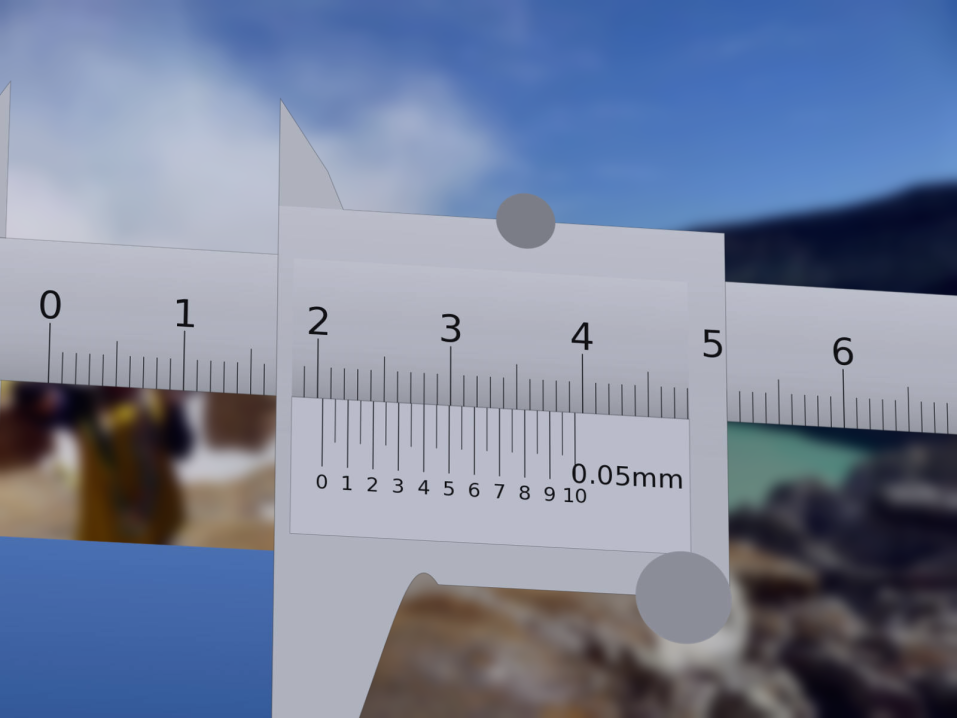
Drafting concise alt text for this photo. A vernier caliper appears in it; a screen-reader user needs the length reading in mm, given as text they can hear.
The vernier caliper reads 20.4 mm
